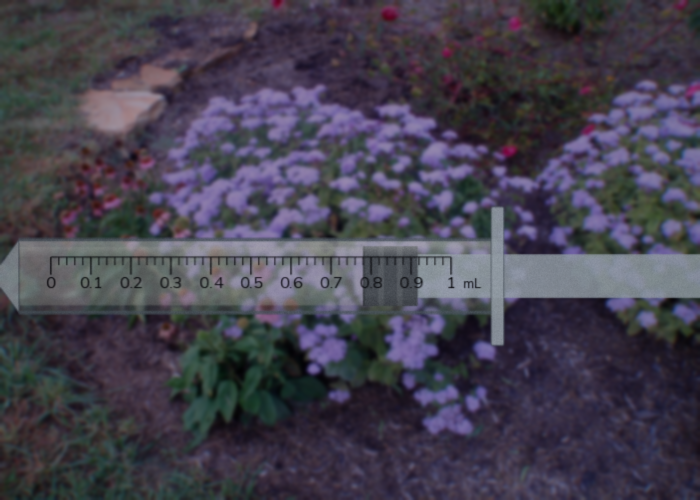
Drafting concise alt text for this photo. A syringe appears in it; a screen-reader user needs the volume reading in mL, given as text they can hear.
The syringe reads 0.78 mL
